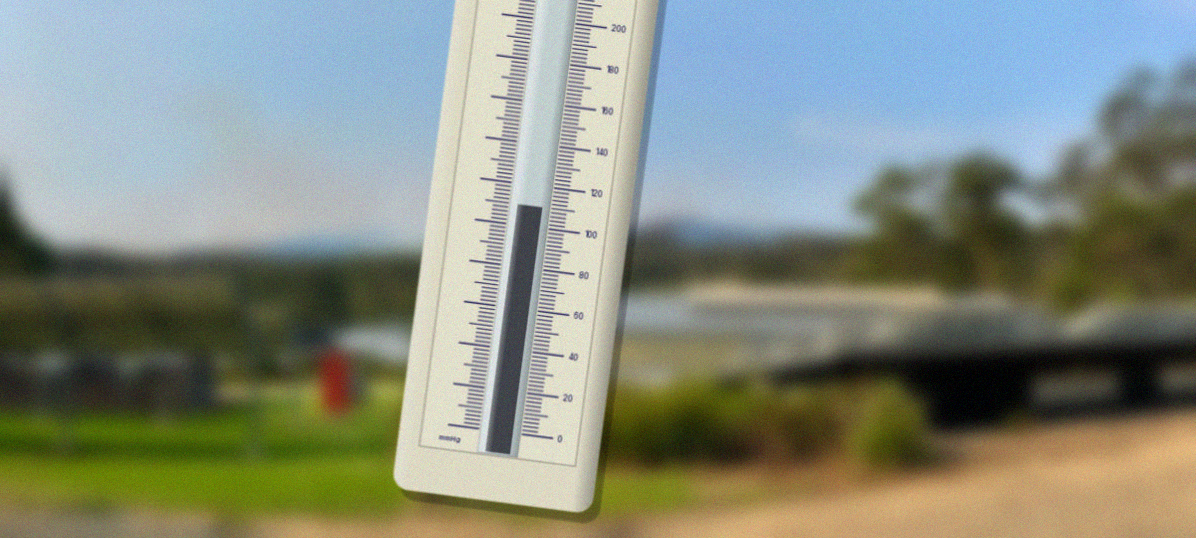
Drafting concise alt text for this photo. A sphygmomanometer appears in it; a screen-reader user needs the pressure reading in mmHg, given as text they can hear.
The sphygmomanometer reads 110 mmHg
